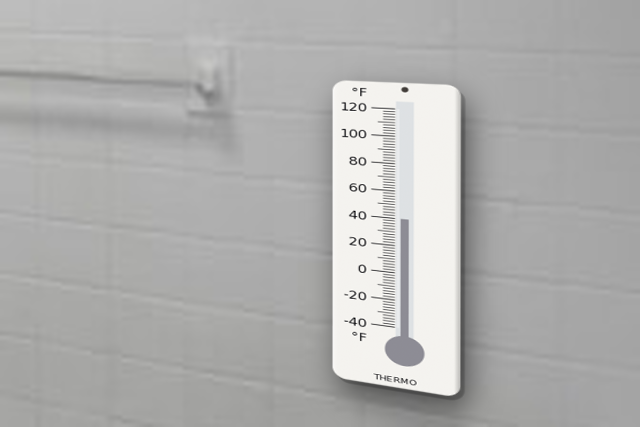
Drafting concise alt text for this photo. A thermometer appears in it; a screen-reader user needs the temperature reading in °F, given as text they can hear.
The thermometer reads 40 °F
